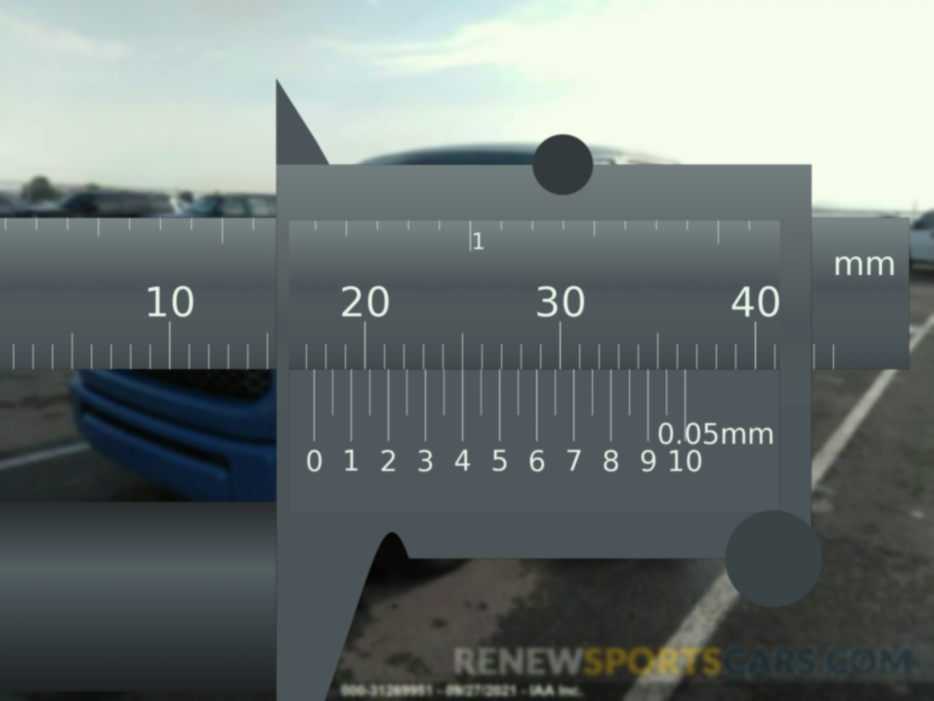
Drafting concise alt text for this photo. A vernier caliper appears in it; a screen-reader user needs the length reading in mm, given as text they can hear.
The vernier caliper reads 17.4 mm
